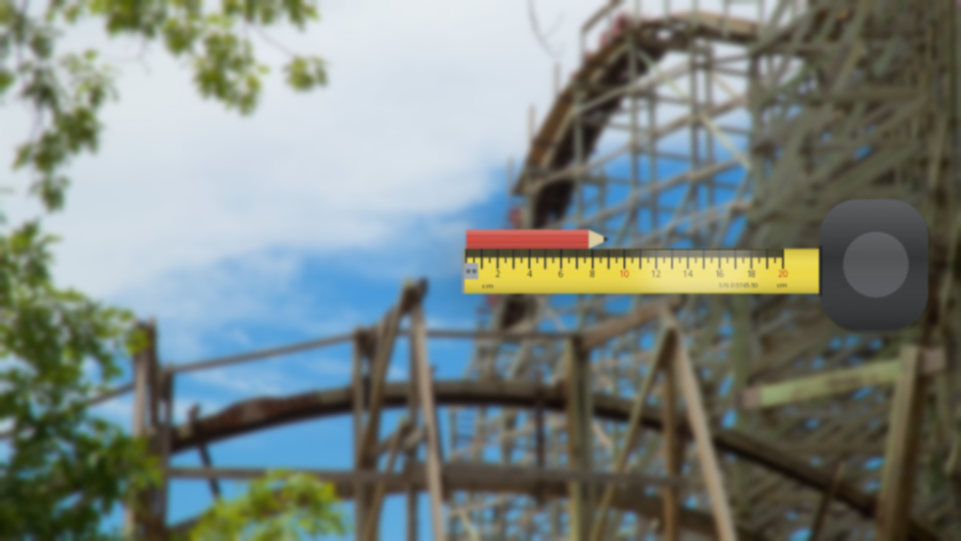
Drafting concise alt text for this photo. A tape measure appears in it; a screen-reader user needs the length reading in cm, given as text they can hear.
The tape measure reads 9 cm
